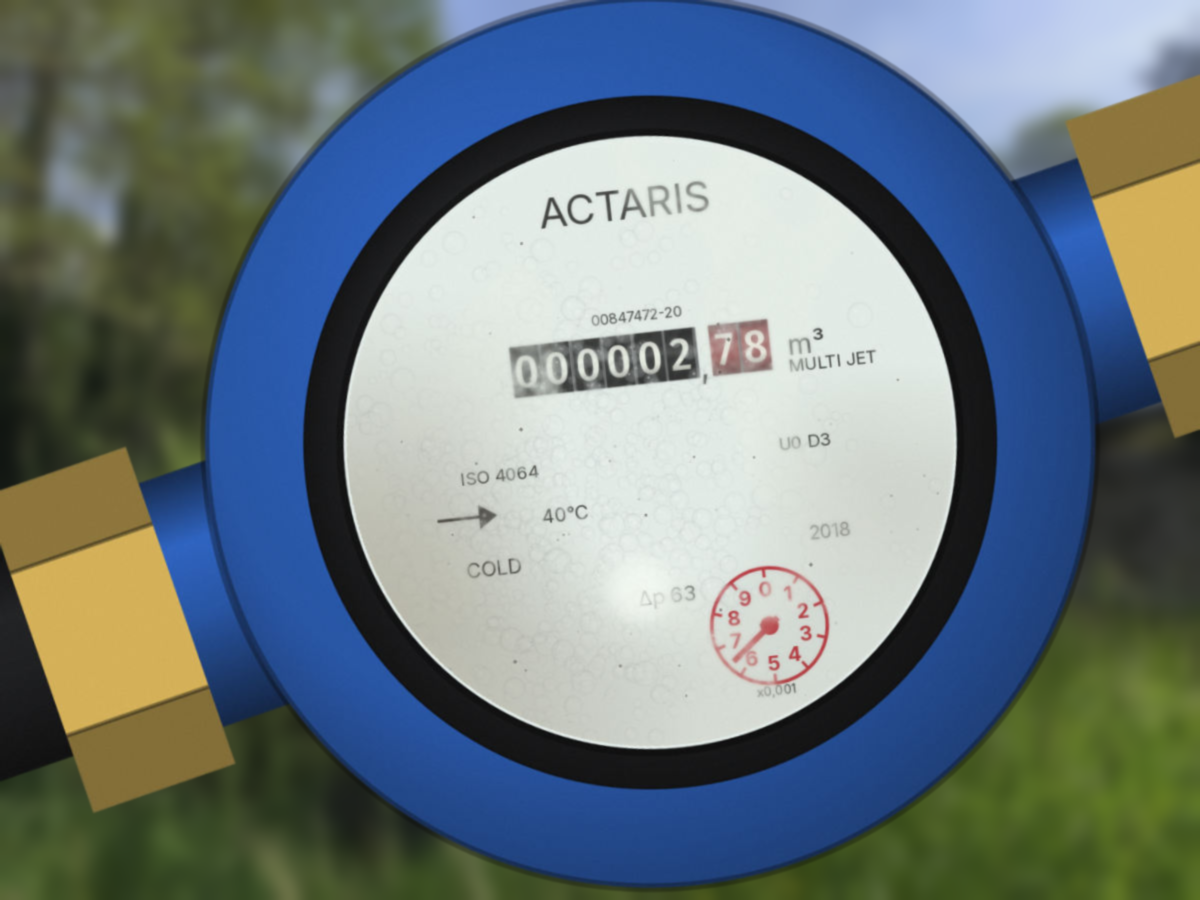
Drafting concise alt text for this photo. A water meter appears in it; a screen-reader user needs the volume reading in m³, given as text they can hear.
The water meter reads 2.786 m³
